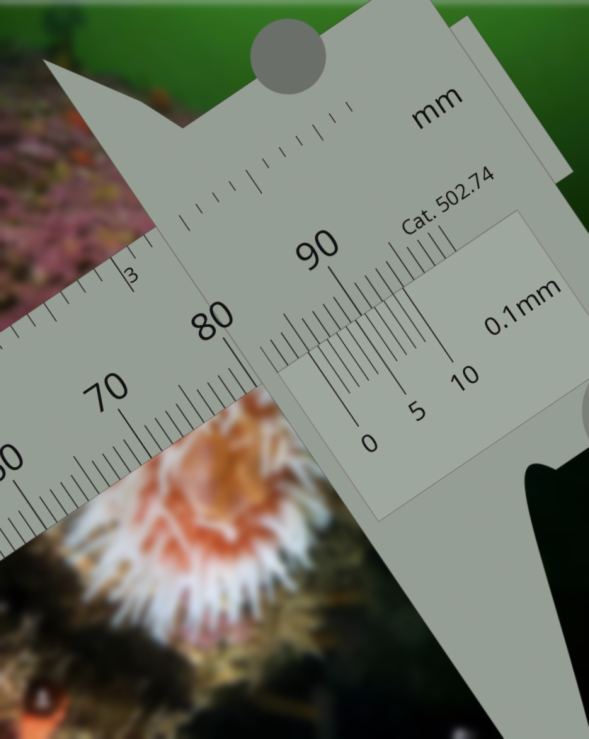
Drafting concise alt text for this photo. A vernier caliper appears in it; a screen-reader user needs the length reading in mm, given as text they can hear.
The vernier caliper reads 84.9 mm
